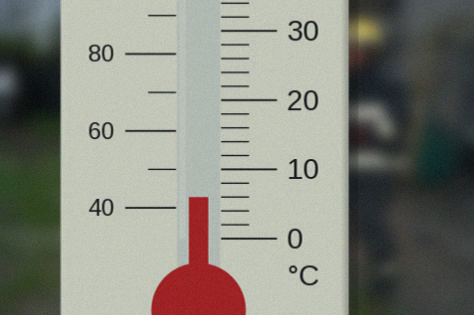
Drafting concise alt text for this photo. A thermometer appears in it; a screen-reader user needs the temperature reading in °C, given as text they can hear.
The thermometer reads 6 °C
